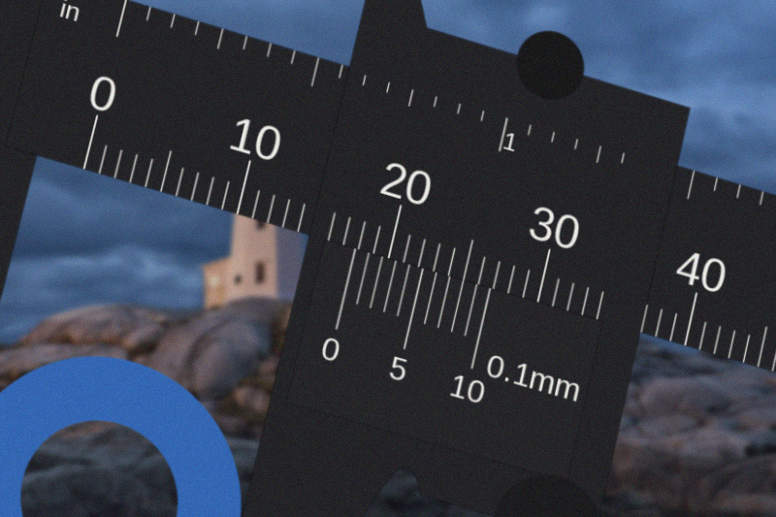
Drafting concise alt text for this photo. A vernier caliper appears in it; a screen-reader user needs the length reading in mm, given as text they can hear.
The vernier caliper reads 17.8 mm
